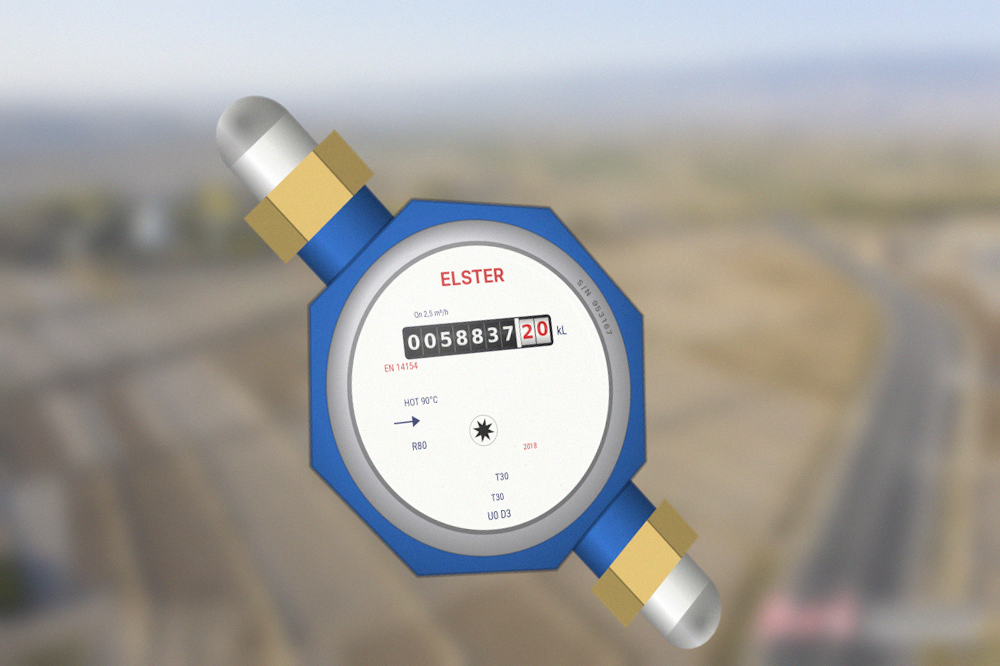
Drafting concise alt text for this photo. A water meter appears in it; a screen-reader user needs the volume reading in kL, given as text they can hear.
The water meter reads 58837.20 kL
